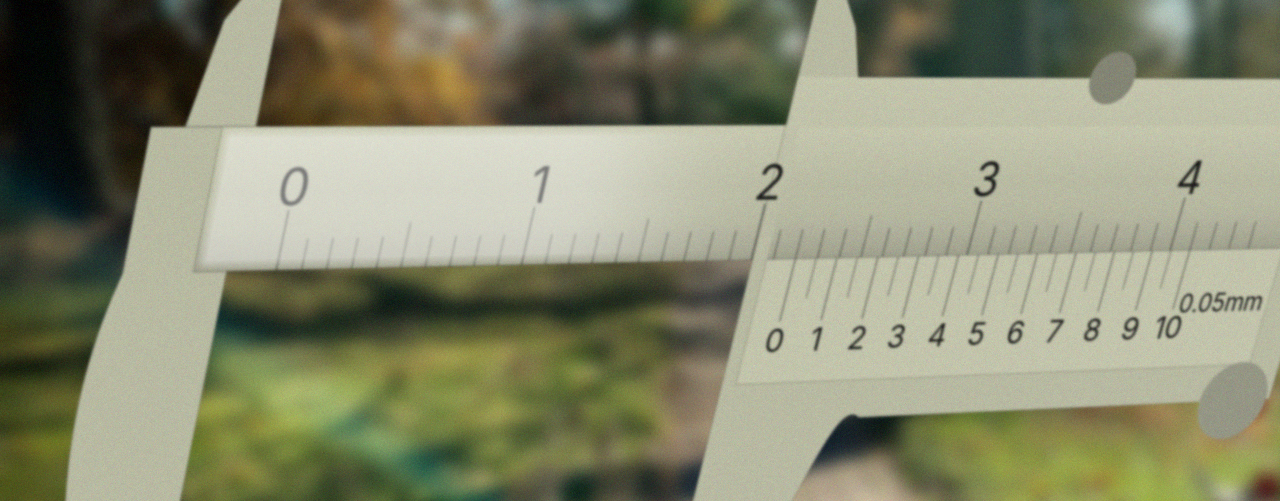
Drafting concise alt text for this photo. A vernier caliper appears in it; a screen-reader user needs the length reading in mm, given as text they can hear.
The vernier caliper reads 22.0 mm
